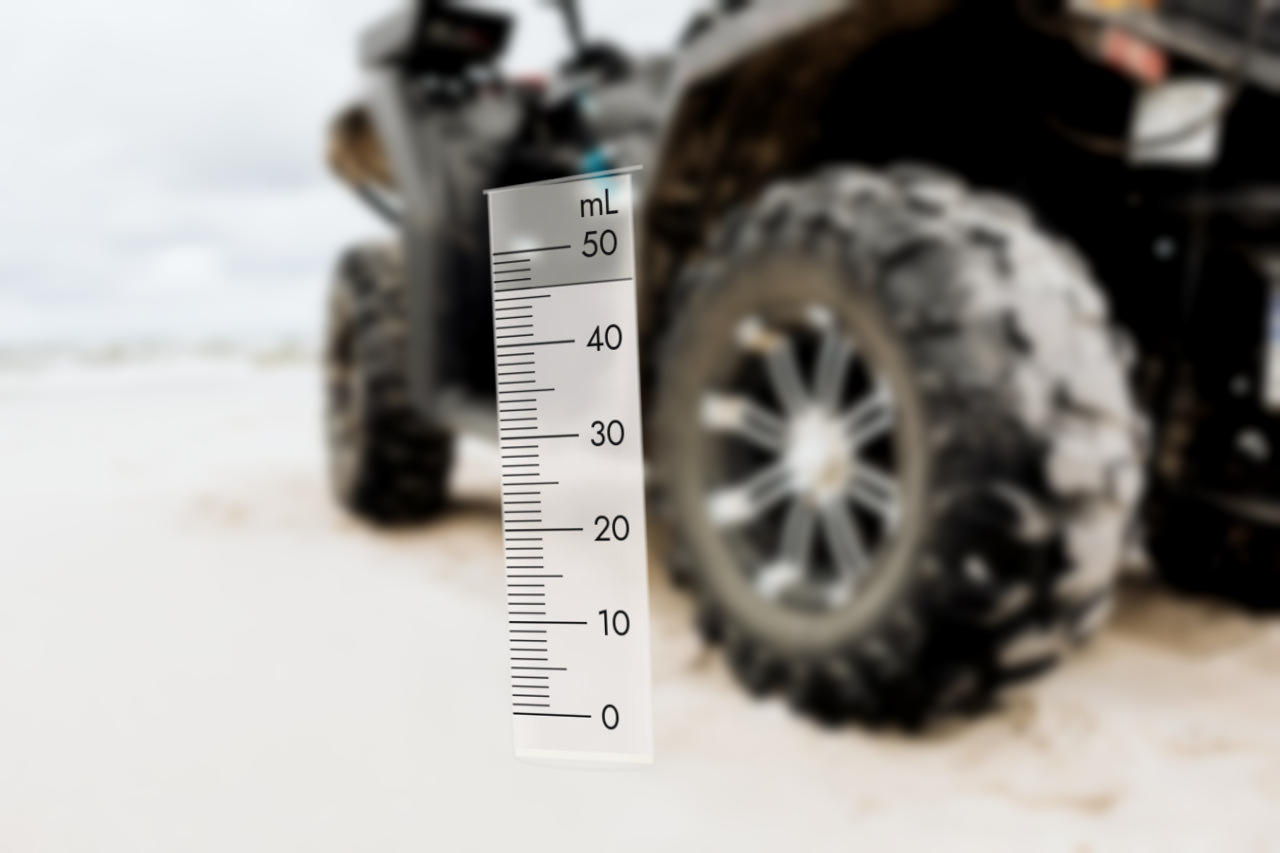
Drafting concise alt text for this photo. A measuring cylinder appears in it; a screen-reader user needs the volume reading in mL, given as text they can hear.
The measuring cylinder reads 46 mL
